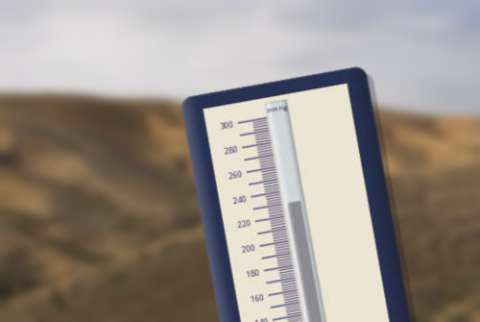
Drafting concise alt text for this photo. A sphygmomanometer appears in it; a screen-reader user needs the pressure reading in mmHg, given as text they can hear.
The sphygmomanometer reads 230 mmHg
